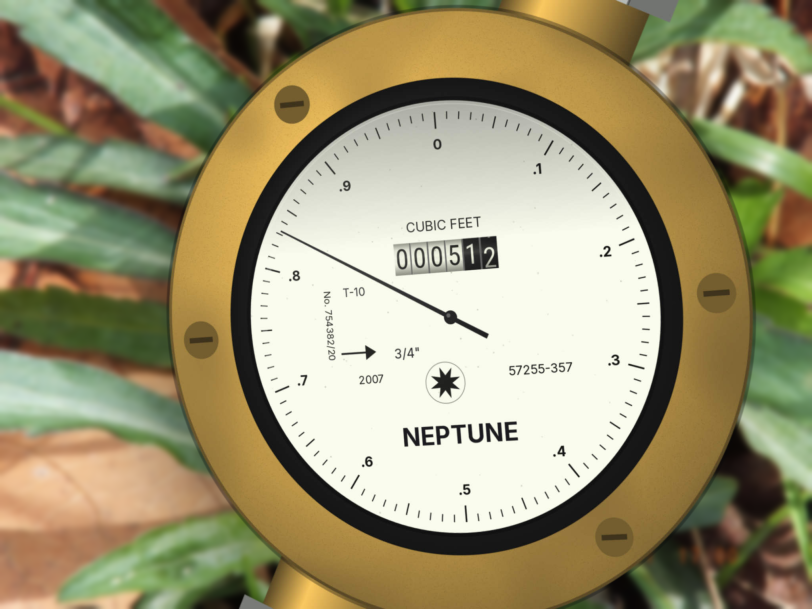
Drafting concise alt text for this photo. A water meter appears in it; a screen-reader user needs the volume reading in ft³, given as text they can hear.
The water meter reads 511.83 ft³
